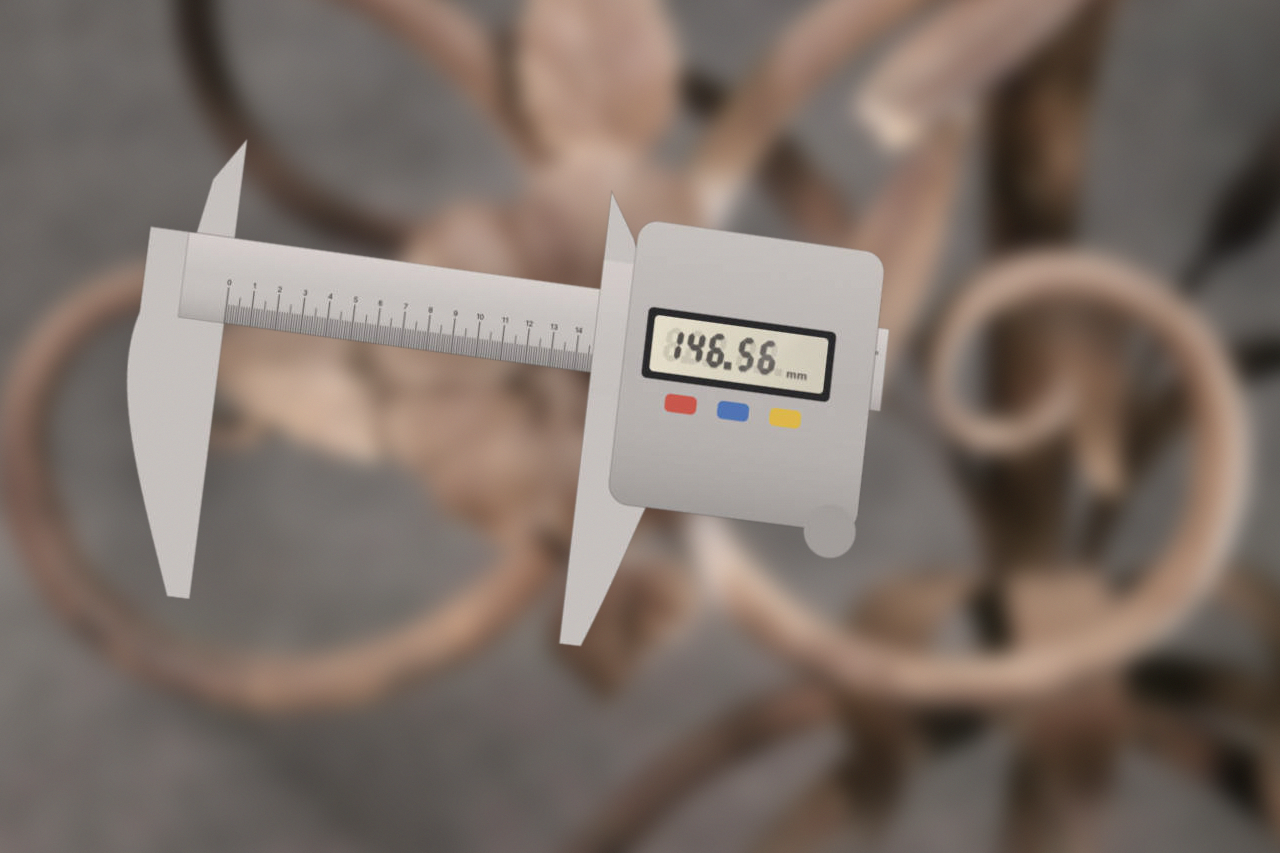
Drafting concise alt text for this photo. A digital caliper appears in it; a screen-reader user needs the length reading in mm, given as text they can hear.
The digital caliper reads 146.56 mm
